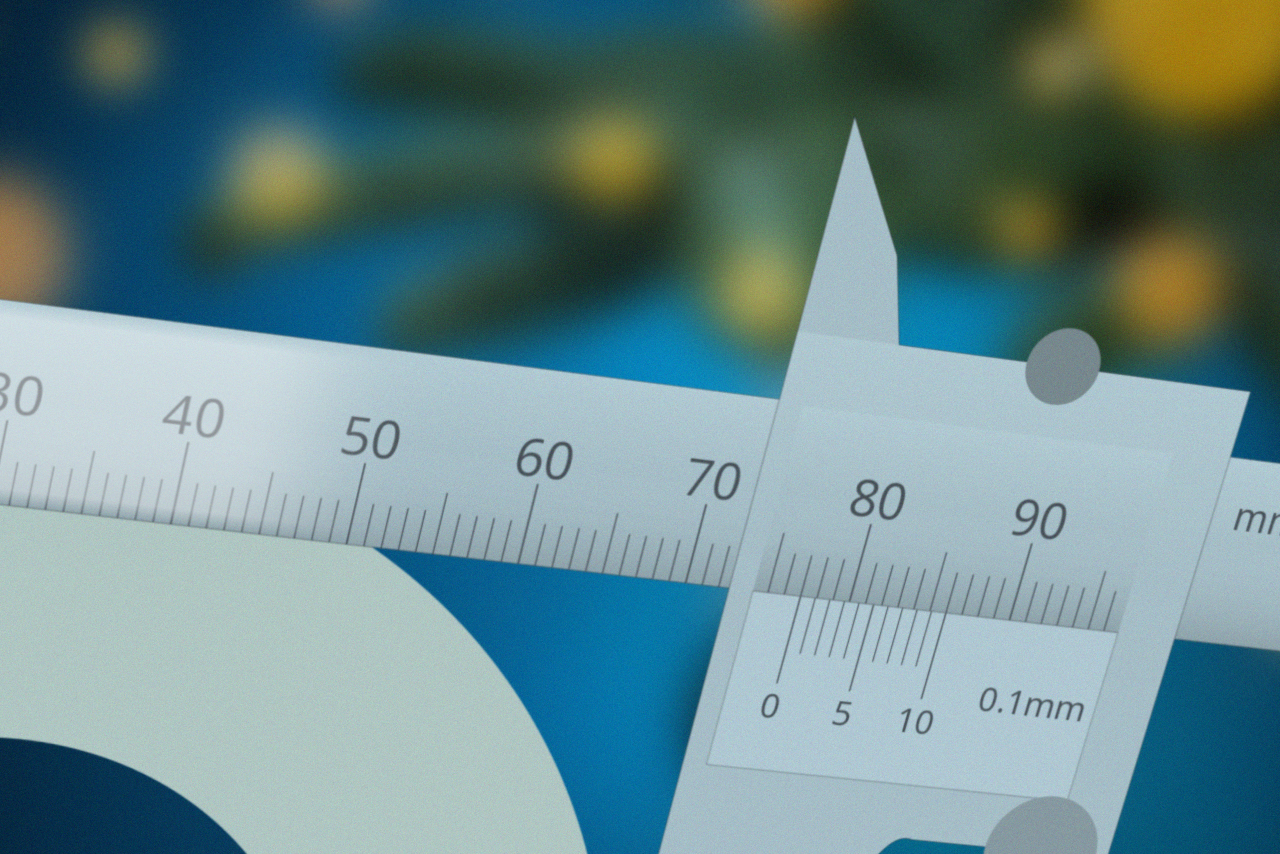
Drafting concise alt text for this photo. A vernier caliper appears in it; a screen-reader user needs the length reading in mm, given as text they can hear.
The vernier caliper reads 77.0 mm
